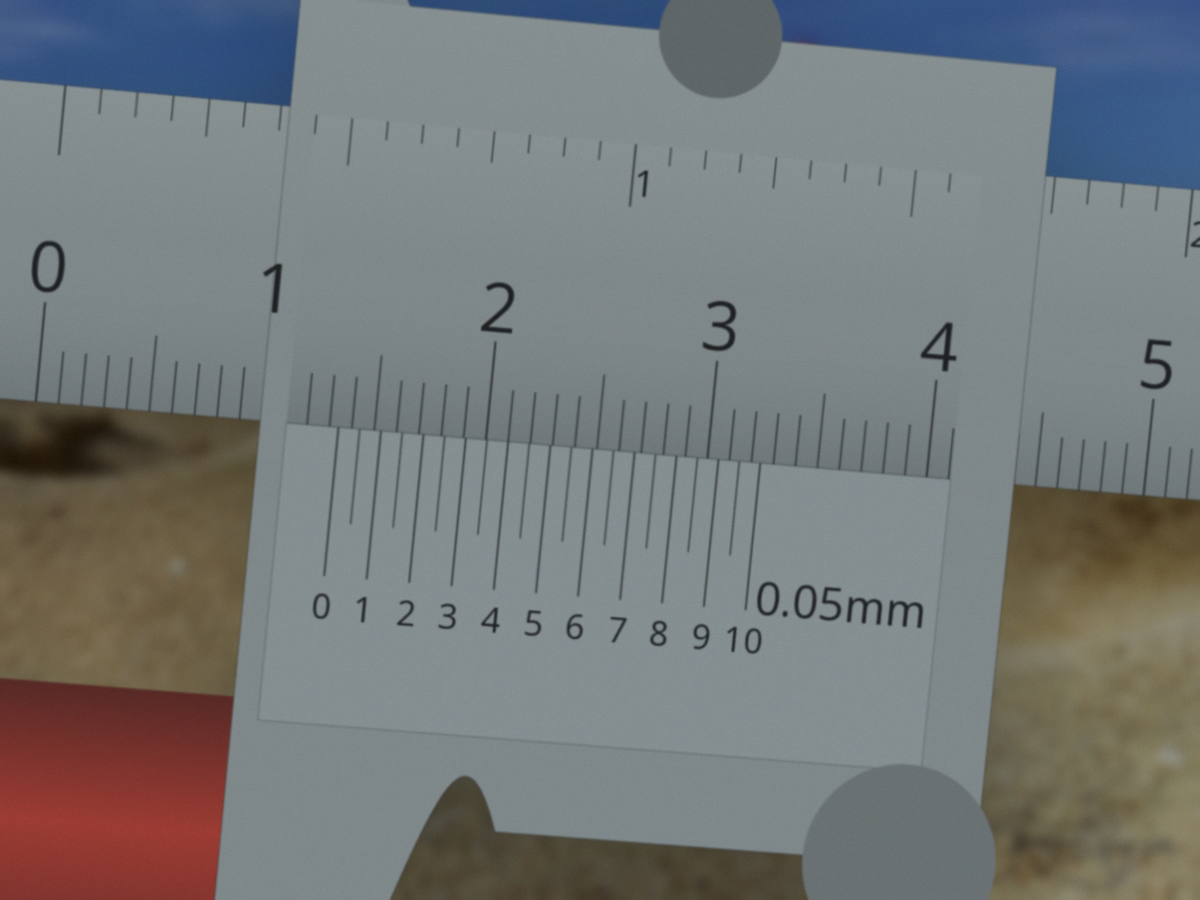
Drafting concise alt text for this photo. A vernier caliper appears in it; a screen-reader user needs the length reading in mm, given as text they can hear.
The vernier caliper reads 13.4 mm
